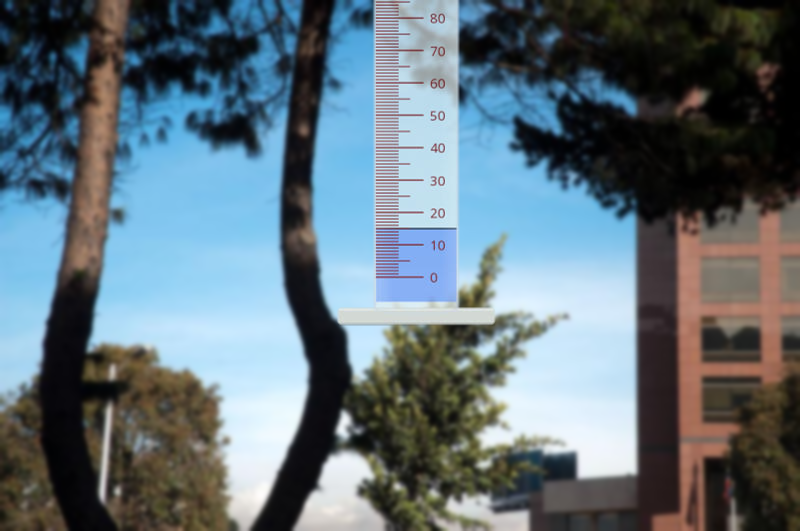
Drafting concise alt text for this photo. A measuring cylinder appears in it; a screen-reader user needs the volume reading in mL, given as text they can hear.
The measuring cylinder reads 15 mL
